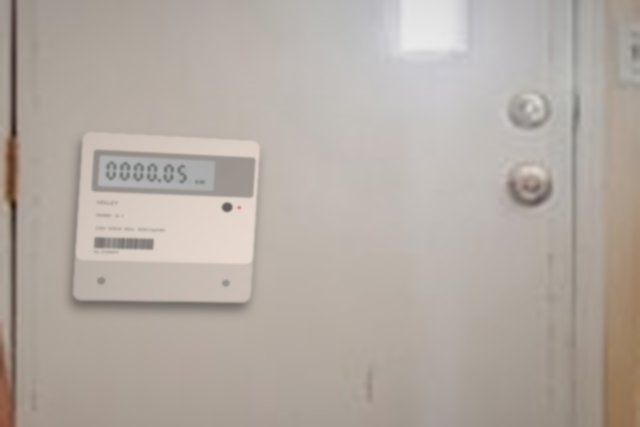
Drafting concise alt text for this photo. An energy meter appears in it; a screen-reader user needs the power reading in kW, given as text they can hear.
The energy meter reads 0.05 kW
